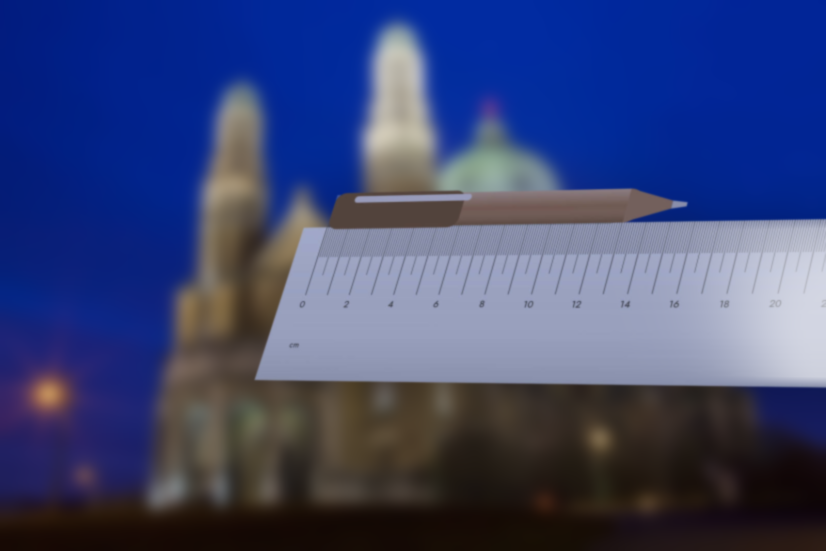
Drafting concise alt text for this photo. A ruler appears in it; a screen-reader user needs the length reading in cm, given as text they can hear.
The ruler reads 15.5 cm
